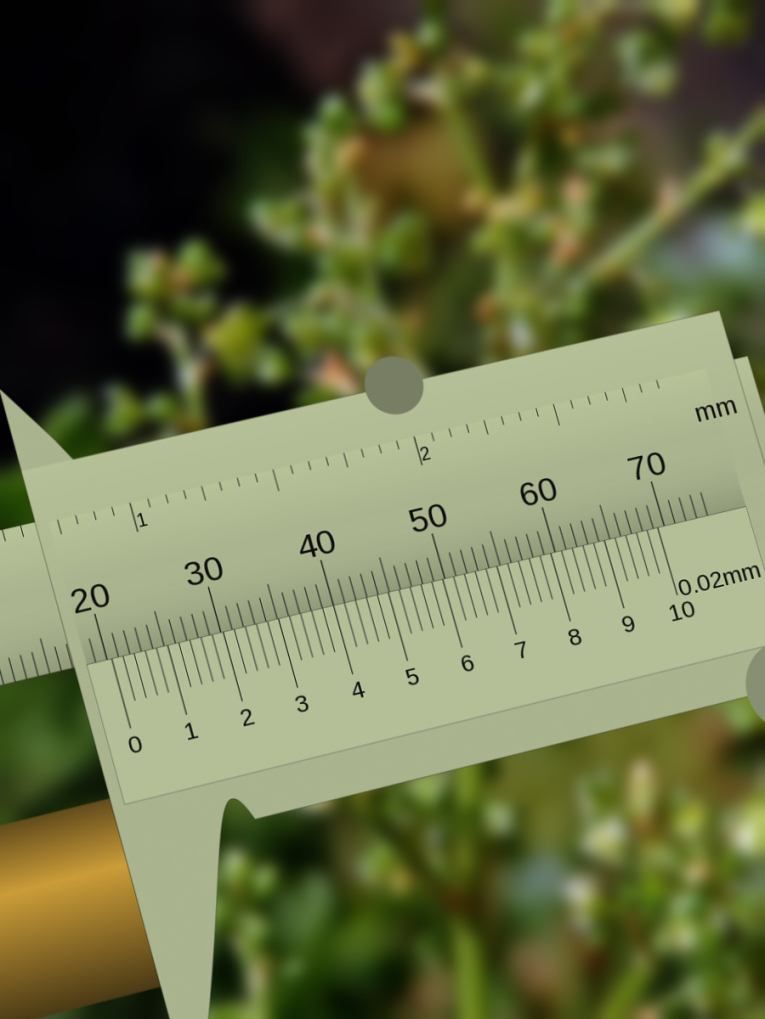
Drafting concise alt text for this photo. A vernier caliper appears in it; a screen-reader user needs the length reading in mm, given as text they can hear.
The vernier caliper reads 20.4 mm
